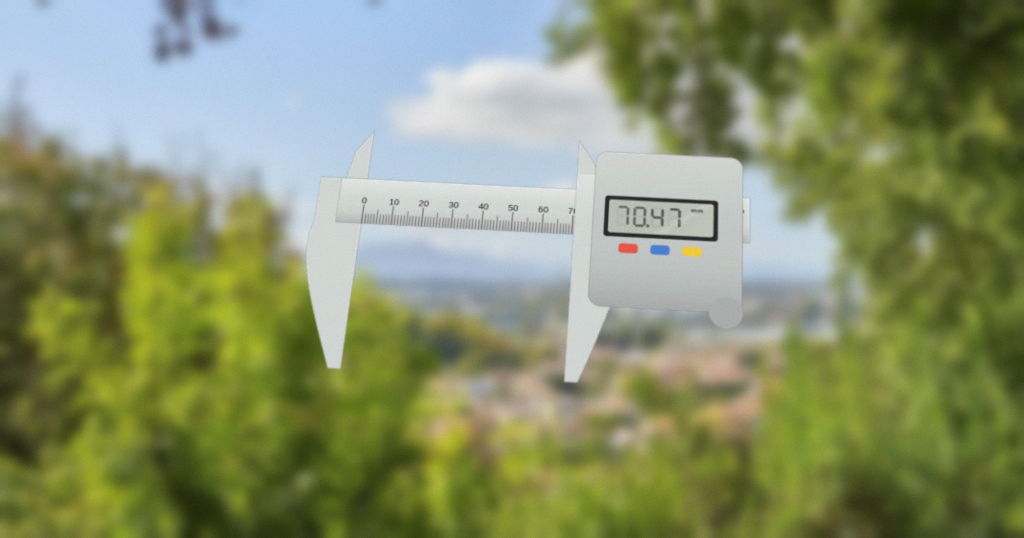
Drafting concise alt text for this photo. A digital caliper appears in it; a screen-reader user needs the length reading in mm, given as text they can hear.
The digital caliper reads 70.47 mm
